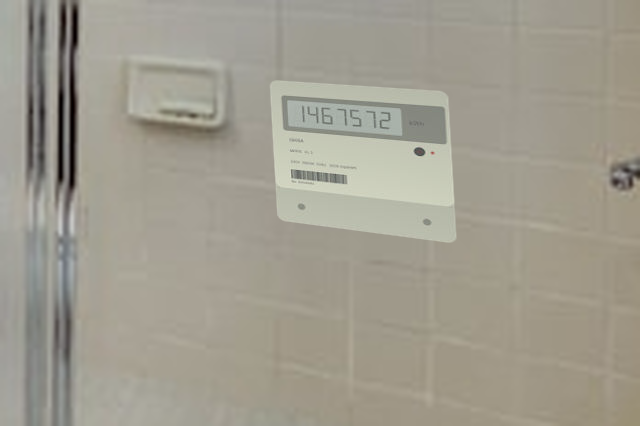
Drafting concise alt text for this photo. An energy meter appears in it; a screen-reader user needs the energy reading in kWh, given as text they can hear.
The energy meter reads 1467572 kWh
